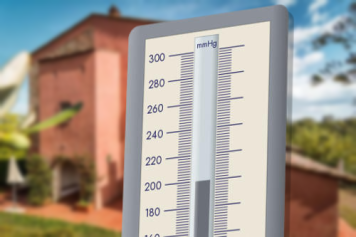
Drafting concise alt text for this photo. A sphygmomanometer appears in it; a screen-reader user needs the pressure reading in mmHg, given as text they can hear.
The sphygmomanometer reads 200 mmHg
